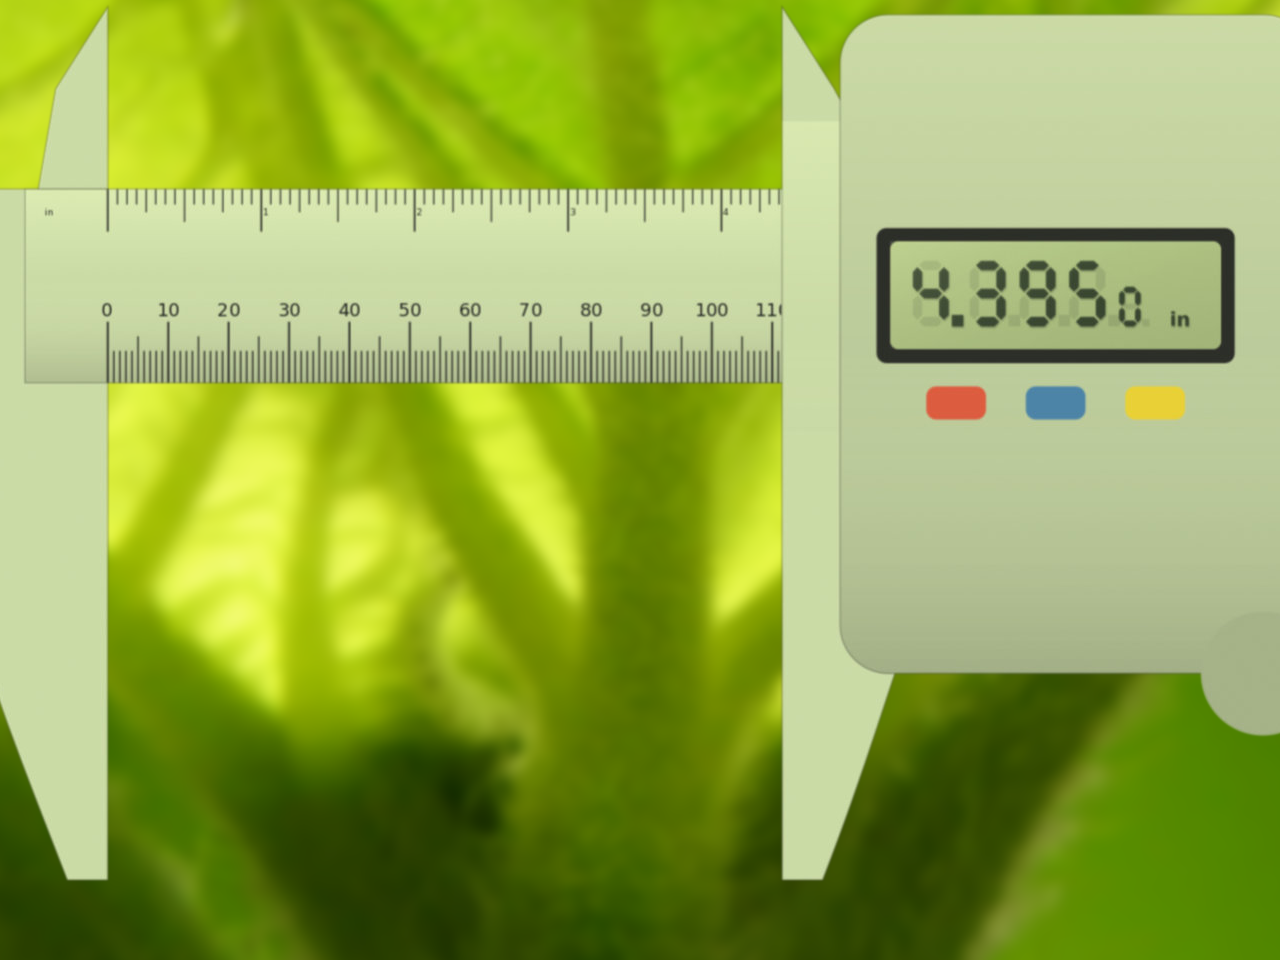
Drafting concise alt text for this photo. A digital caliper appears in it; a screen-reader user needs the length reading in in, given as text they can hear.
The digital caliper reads 4.3950 in
